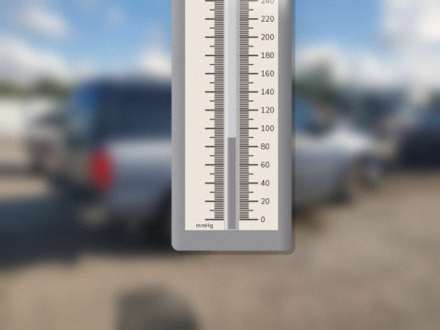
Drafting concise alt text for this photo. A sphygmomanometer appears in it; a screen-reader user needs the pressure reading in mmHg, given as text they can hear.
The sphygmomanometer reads 90 mmHg
